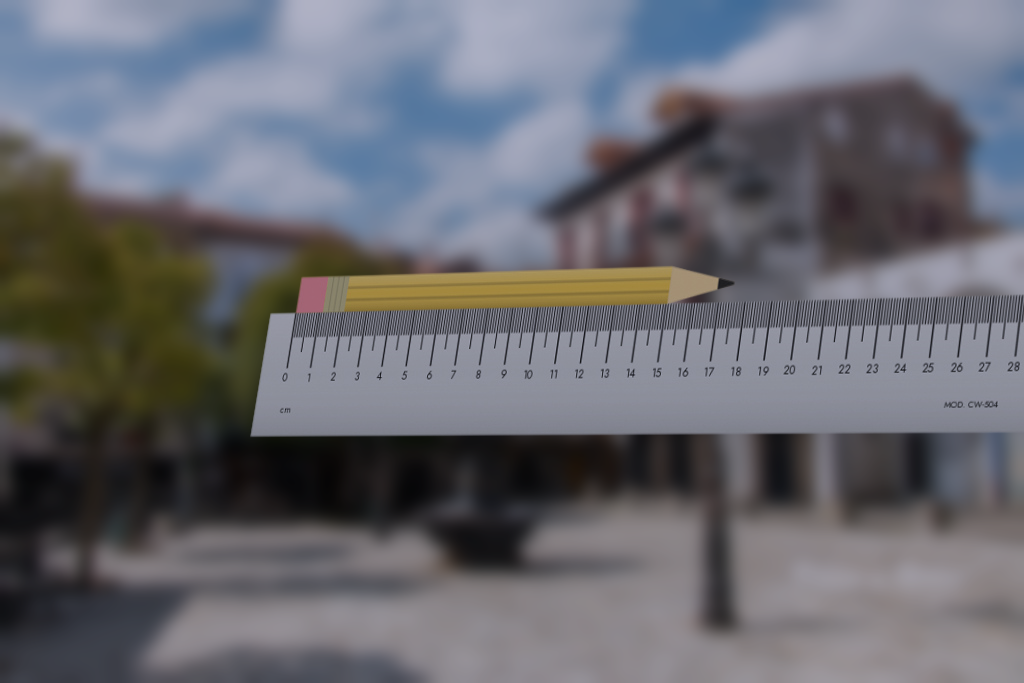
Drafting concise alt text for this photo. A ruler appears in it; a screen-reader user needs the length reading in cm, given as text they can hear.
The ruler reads 17.5 cm
